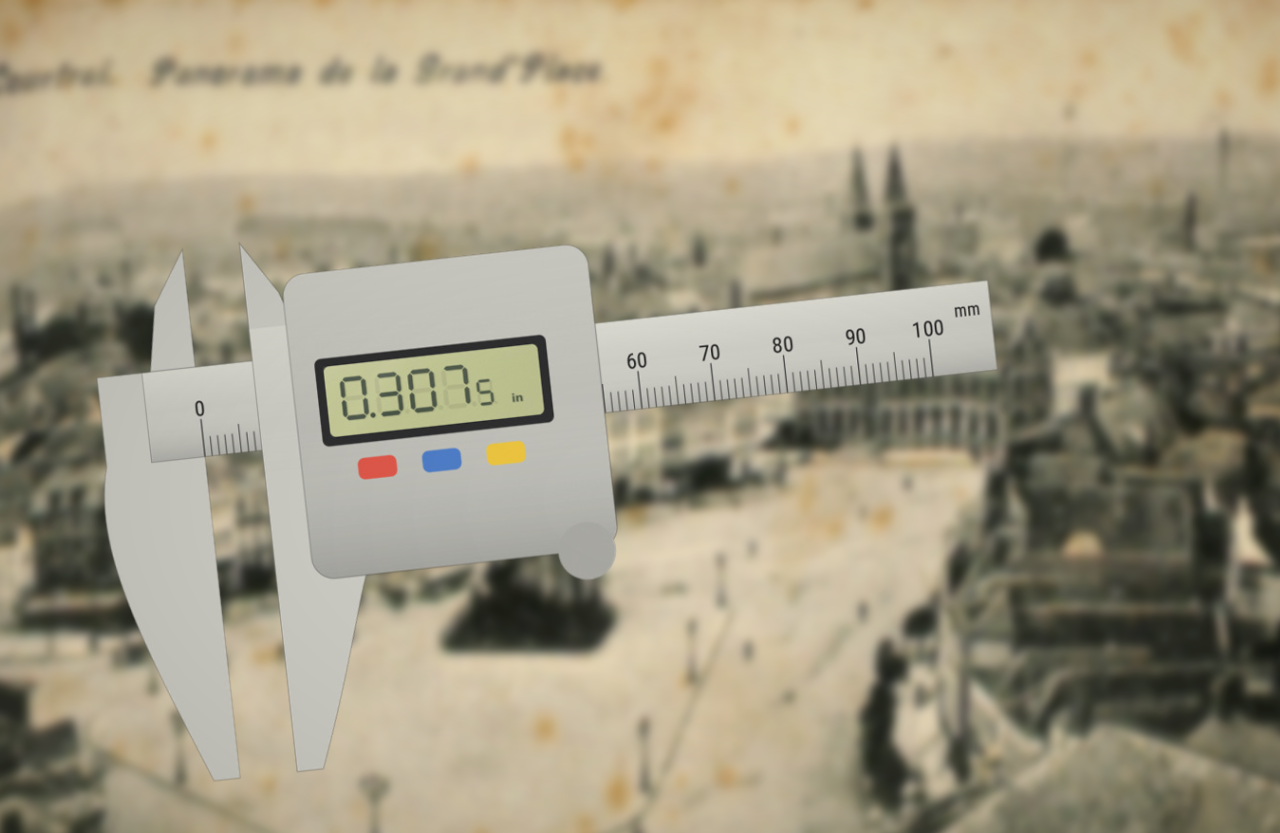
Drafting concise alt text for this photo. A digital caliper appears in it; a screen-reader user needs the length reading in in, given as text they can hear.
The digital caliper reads 0.3075 in
